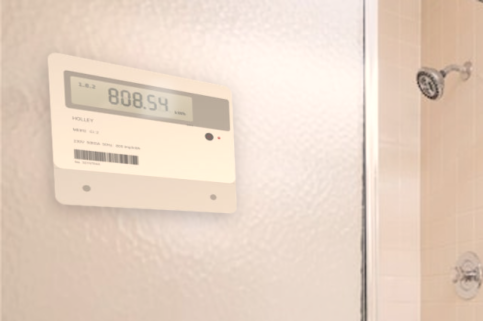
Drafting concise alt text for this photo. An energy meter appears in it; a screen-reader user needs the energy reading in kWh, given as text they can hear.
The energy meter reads 808.54 kWh
